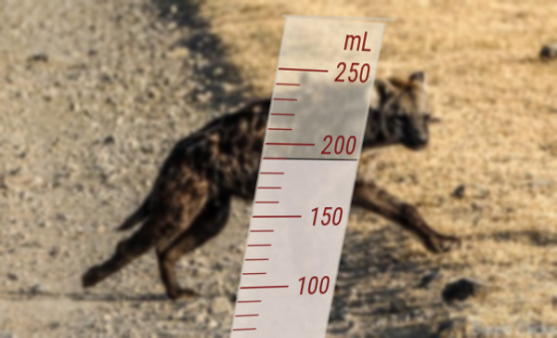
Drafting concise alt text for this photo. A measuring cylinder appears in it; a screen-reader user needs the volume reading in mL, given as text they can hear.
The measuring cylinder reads 190 mL
